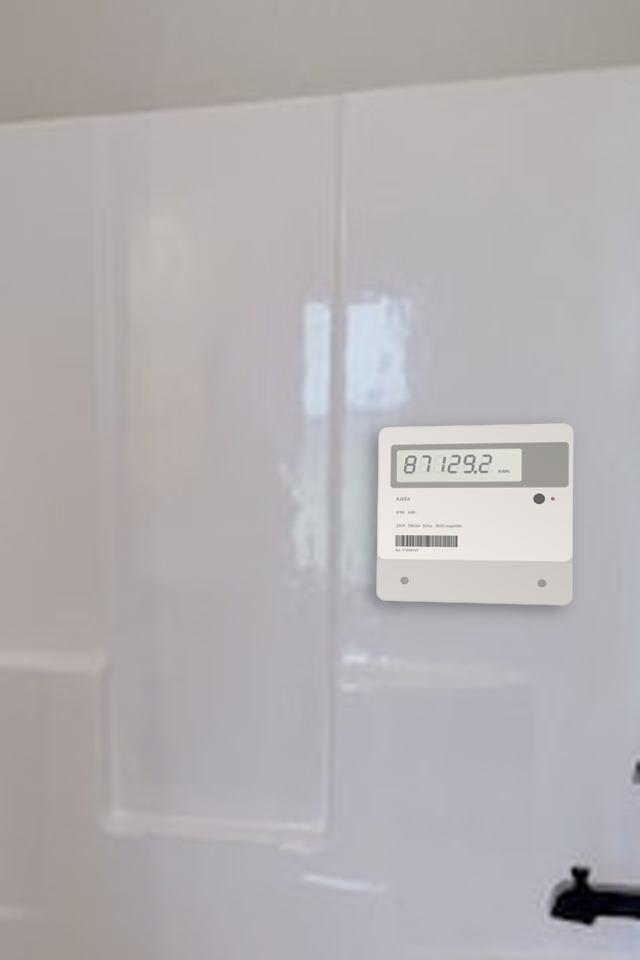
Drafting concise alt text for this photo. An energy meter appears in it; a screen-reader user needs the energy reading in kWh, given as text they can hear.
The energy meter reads 87129.2 kWh
